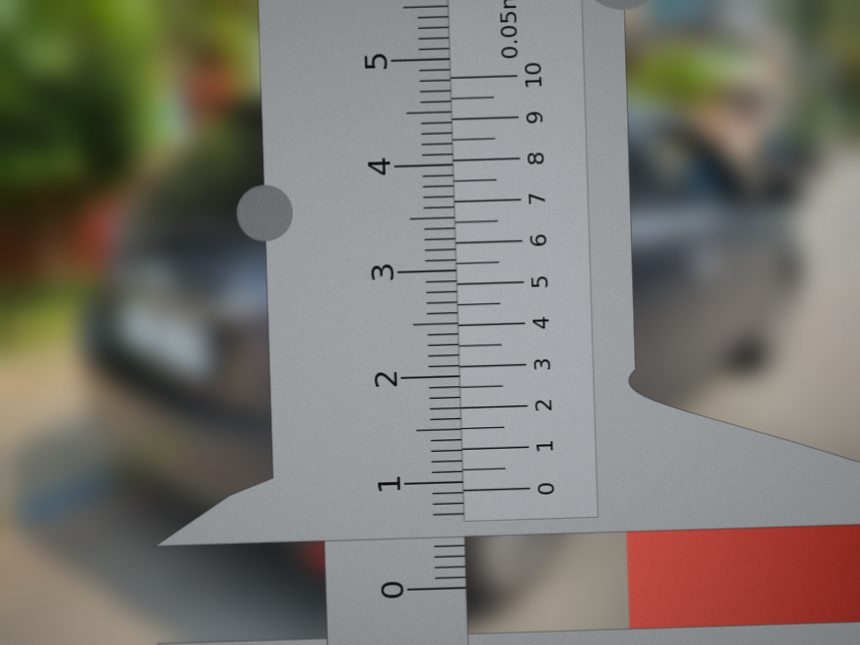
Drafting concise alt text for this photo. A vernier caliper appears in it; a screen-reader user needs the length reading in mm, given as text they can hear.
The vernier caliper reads 9.2 mm
